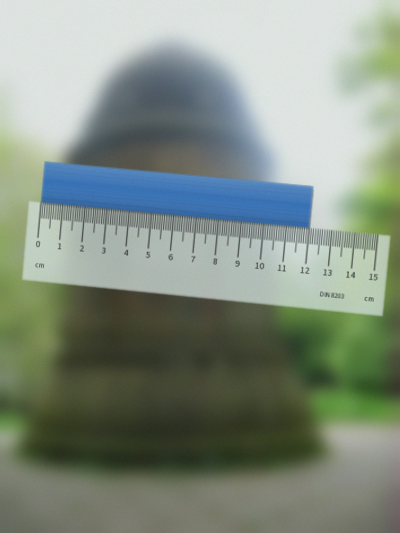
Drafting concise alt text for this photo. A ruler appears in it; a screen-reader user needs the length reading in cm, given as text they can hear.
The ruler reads 12 cm
